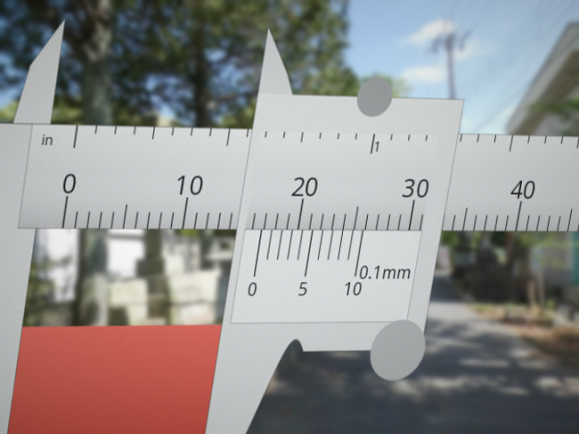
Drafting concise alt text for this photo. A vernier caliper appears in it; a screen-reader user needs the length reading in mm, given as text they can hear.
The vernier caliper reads 16.8 mm
